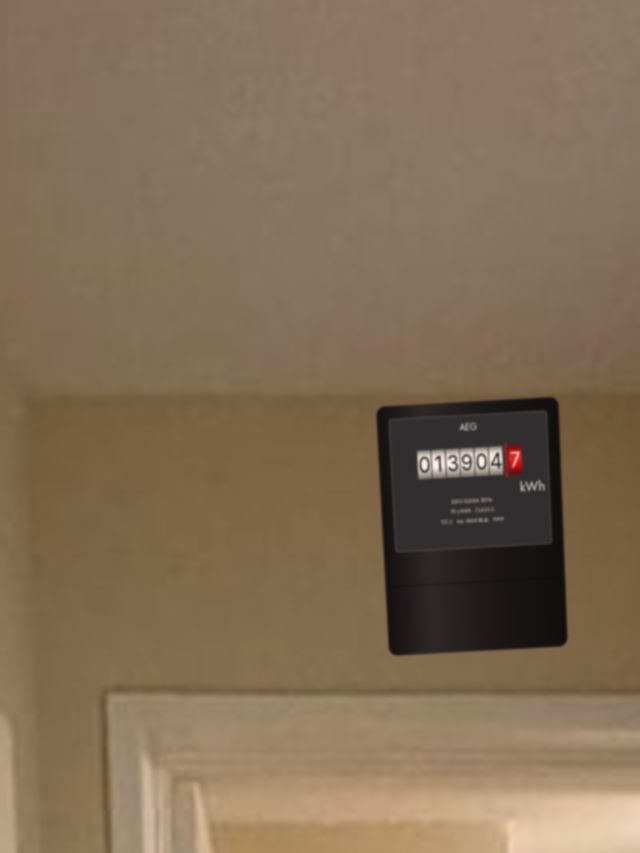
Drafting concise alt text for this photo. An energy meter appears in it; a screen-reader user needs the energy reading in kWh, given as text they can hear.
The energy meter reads 13904.7 kWh
